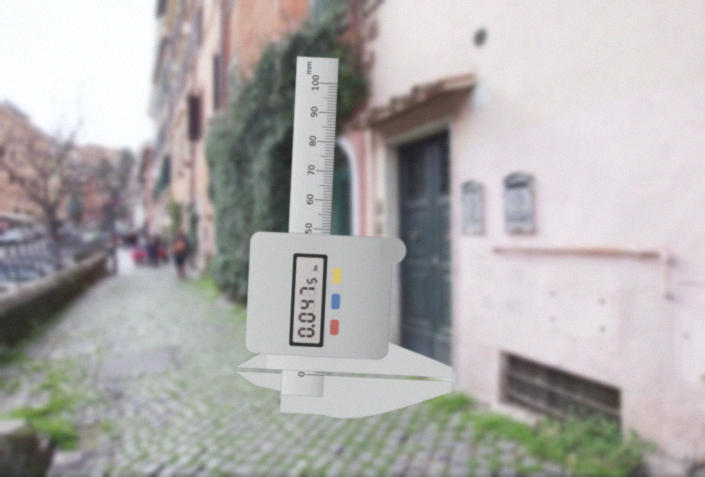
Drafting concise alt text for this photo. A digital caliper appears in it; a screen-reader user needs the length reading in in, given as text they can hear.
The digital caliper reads 0.0475 in
